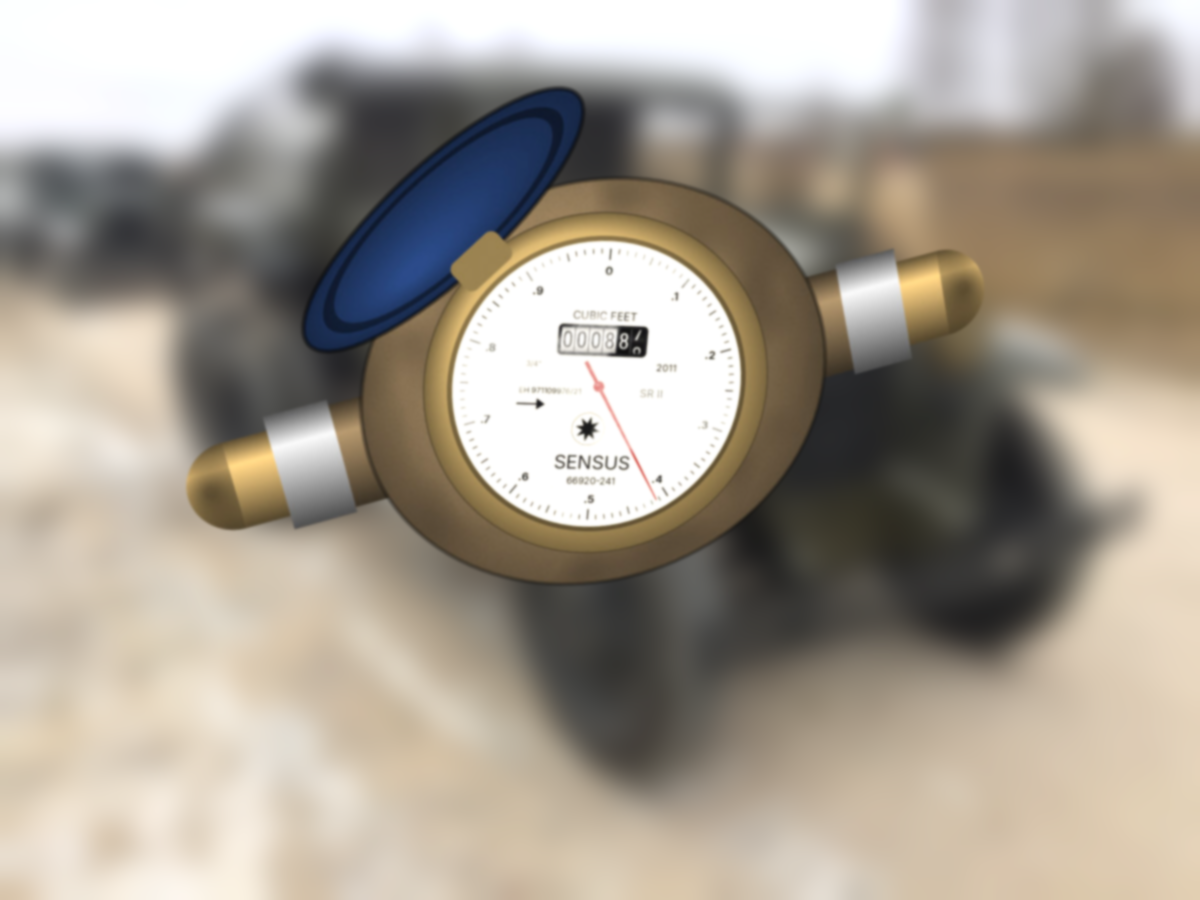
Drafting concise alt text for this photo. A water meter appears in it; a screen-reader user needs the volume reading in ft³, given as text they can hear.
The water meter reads 887.41 ft³
